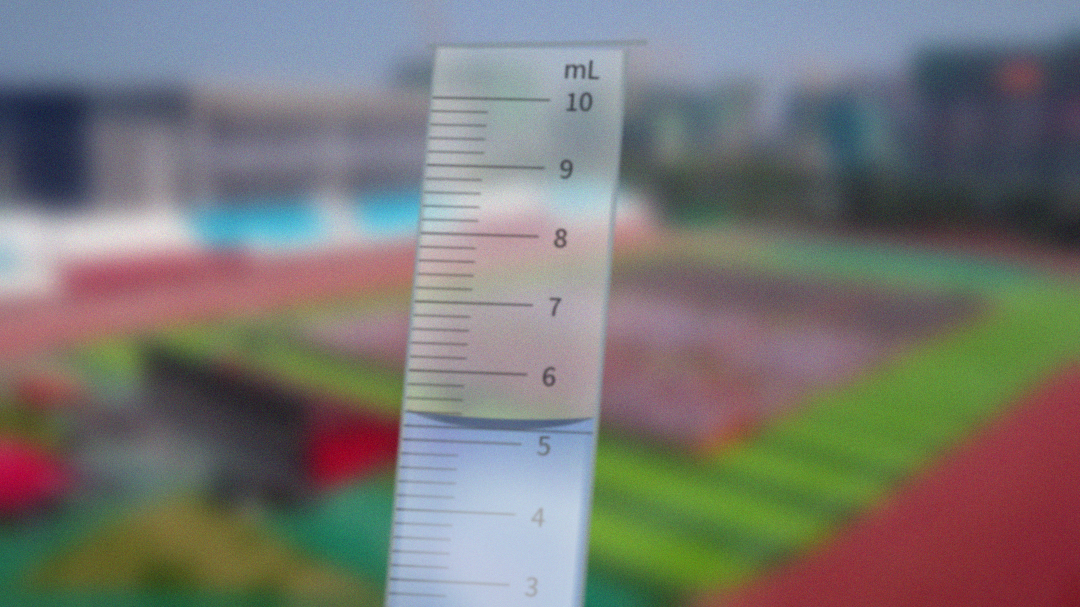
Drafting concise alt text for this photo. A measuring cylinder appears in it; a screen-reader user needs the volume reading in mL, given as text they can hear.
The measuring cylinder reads 5.2 mL
